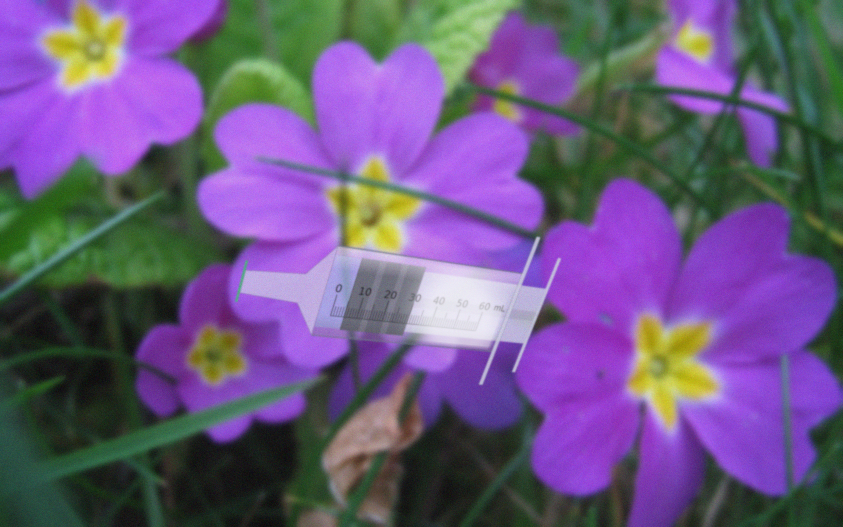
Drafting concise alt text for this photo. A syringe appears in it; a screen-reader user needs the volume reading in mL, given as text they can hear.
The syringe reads 5 mL
